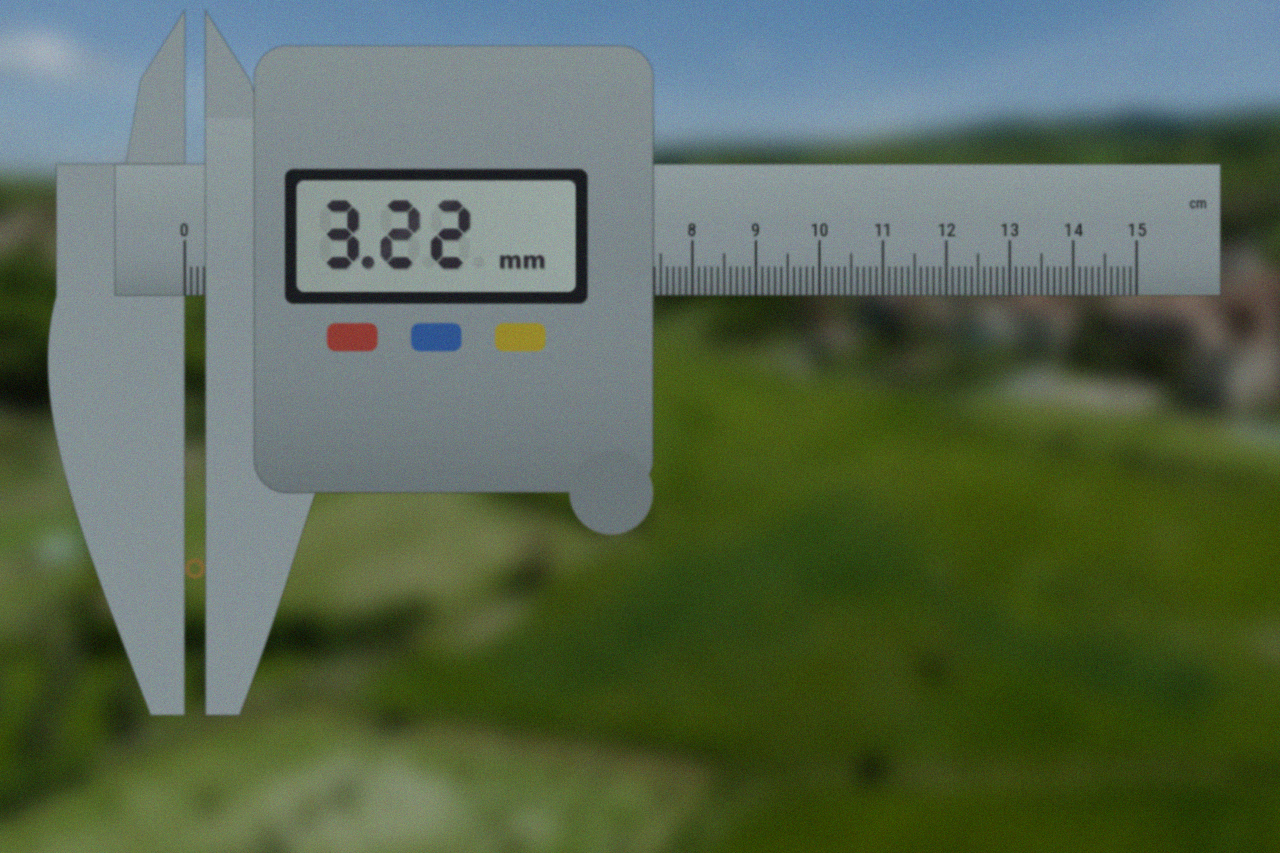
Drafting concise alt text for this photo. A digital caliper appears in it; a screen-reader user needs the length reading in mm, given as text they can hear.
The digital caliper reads 3.22 mm
